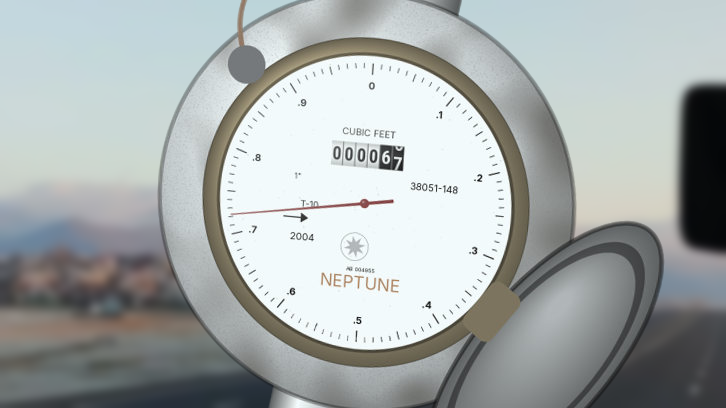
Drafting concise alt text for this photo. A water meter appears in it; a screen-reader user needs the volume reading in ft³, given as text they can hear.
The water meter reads 66.72 ft³
